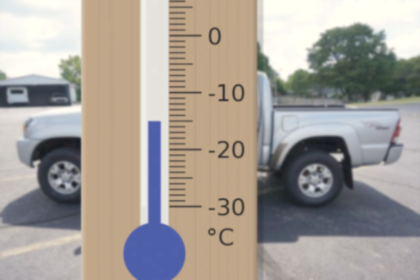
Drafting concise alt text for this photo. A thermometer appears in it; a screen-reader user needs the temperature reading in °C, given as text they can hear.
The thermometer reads -15 °C
